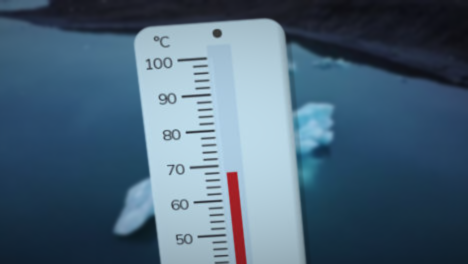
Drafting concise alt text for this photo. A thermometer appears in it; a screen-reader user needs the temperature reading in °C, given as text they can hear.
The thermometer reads 68 °C
